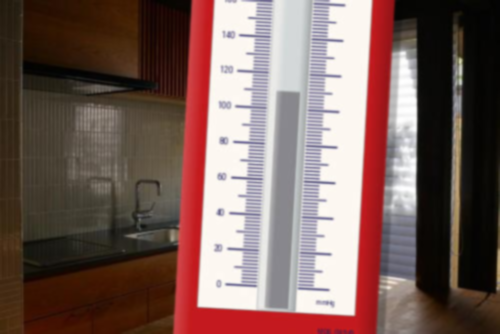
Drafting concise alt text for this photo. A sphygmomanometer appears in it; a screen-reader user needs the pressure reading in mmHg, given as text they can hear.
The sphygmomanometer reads 110 mmHg
